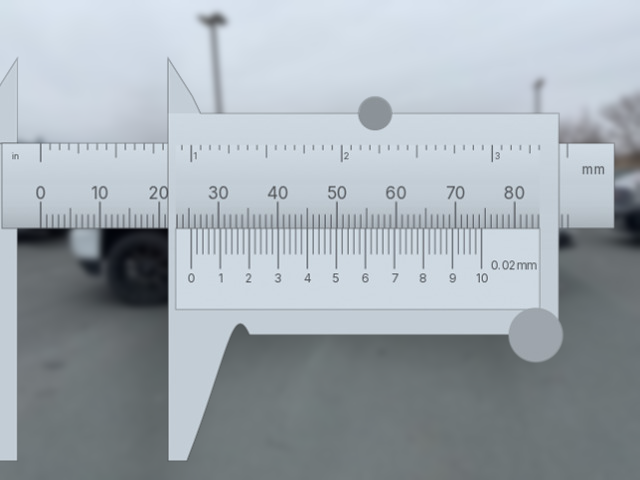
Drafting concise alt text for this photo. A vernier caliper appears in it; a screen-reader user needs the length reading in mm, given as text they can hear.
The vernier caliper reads 25.4 mm
